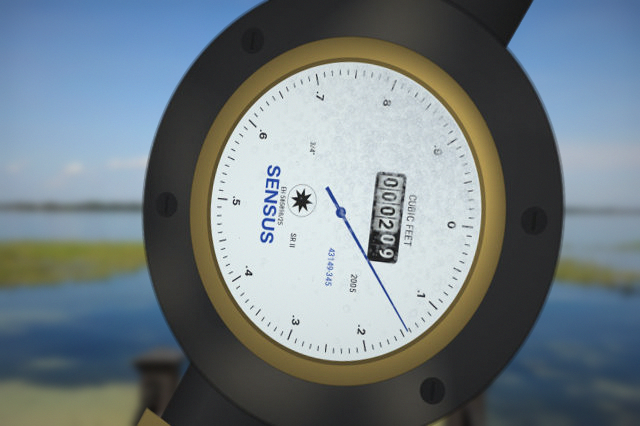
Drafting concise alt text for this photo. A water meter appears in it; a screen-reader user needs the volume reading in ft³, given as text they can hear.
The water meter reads 209.14 ft³
